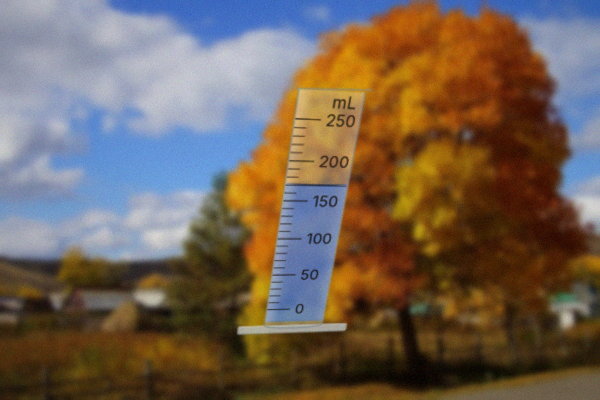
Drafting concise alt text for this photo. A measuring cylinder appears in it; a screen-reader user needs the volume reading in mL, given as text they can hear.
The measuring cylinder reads 170 mL
